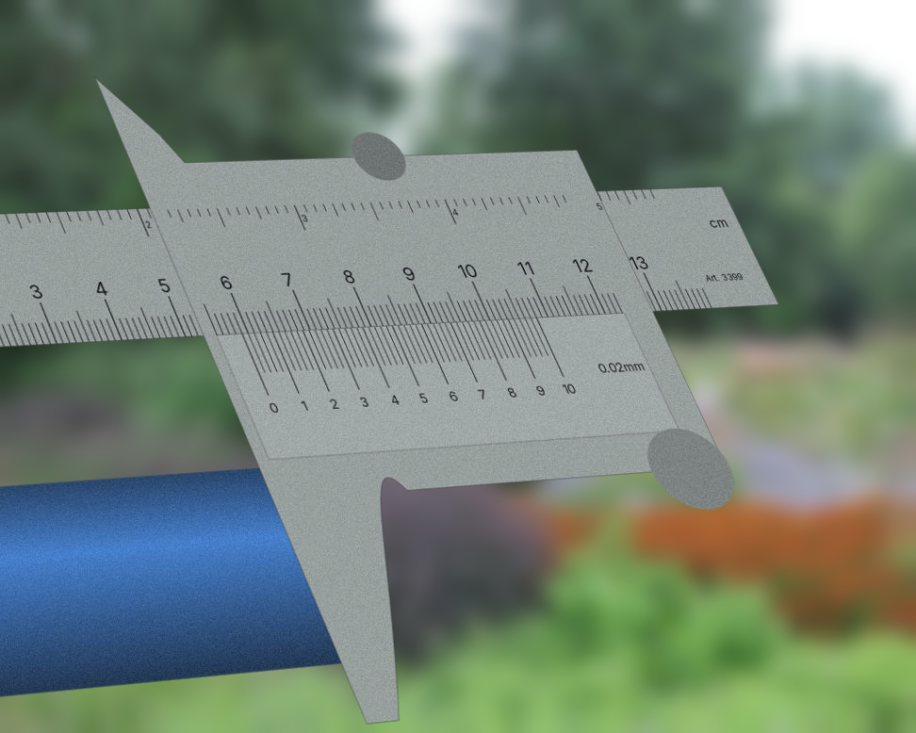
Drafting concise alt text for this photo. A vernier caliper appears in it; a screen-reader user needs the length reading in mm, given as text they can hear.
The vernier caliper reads 59.0 mm
